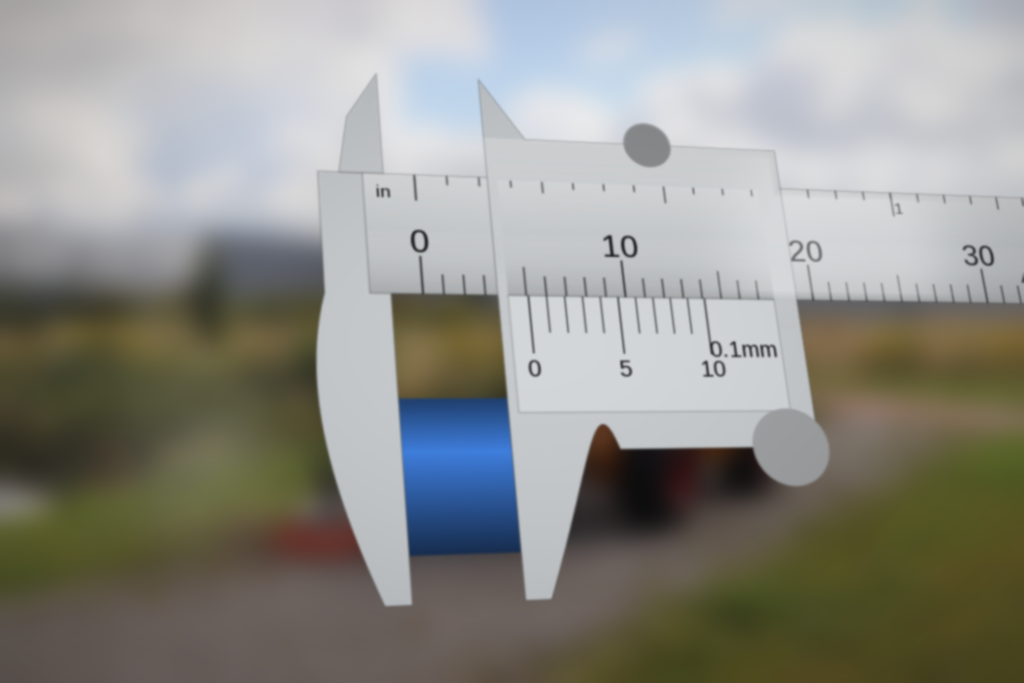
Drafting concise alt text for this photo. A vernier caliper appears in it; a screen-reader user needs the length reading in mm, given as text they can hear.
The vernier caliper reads 5.1 mm
